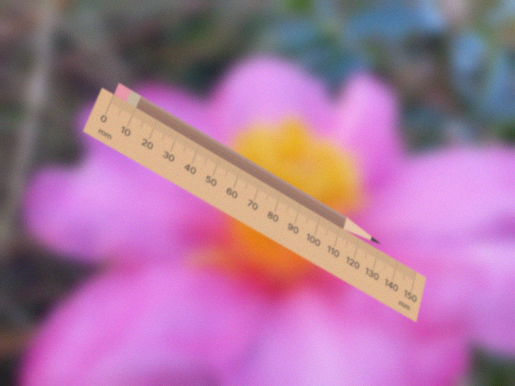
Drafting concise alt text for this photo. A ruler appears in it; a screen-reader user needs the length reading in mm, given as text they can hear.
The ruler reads 130 mm
